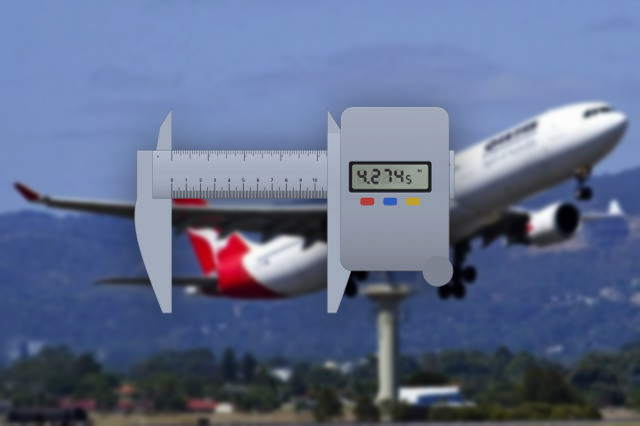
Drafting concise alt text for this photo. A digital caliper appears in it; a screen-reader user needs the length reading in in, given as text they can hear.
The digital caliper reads 4.2745 in
